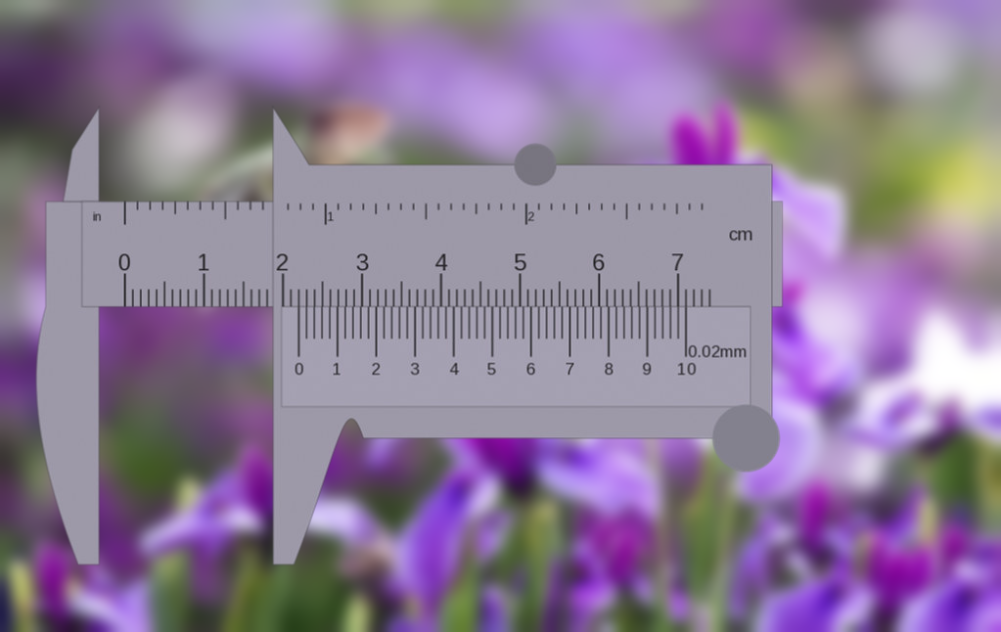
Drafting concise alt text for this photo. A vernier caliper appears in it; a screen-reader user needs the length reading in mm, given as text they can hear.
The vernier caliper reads 22.0 mm
